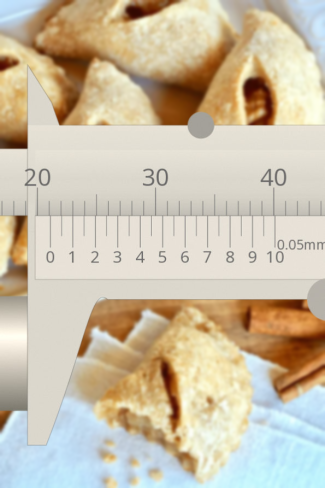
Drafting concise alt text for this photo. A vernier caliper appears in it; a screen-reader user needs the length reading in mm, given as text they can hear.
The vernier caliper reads 21.1 mm
